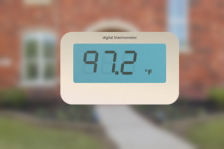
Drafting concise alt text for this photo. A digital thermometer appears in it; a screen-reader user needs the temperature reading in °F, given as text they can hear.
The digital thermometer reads 97.2 °F
